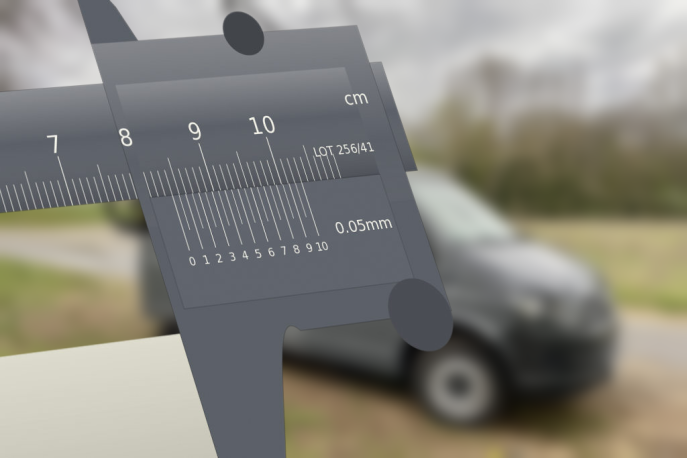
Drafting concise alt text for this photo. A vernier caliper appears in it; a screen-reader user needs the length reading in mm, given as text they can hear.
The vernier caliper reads 84.0 mm
